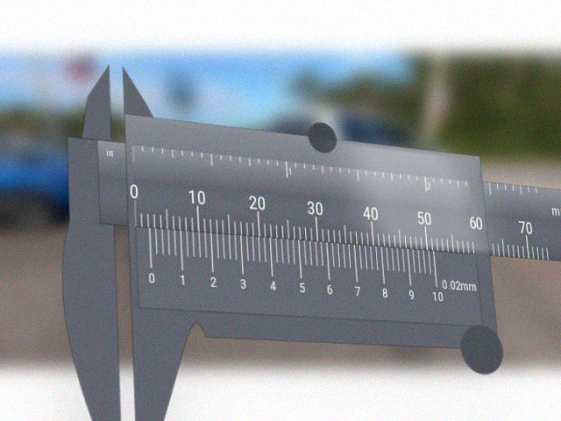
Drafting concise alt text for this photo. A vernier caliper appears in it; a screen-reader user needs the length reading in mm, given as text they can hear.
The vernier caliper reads 2.2 mm
